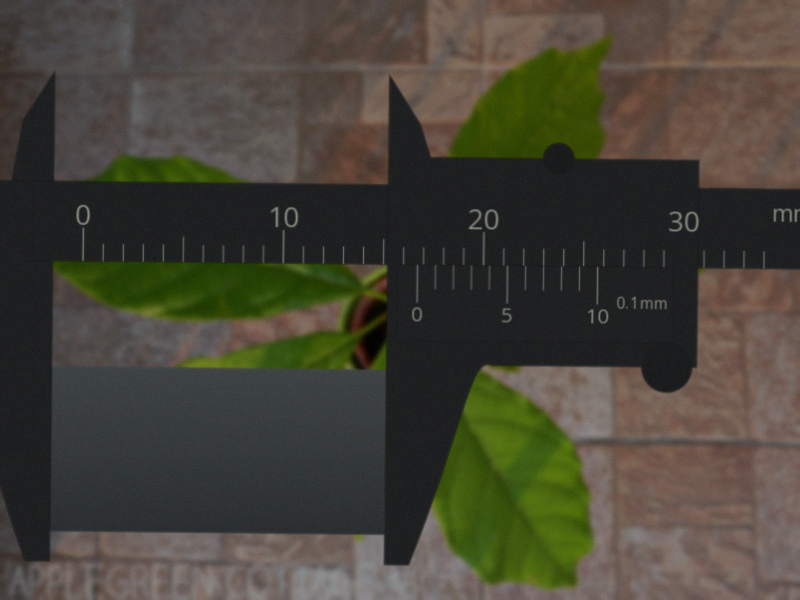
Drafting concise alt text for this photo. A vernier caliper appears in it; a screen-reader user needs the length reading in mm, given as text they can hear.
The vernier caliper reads 16.7 mm
